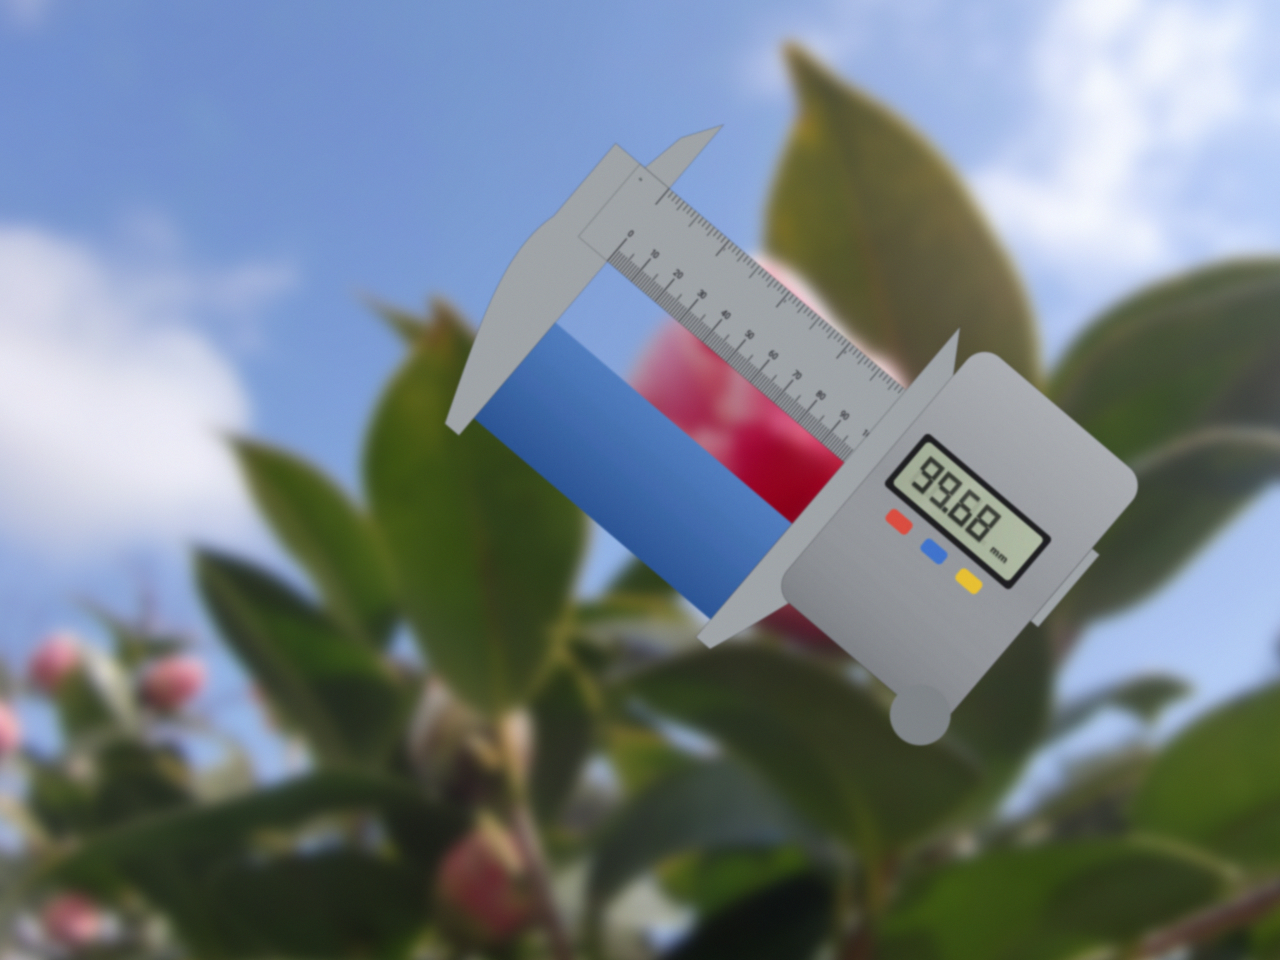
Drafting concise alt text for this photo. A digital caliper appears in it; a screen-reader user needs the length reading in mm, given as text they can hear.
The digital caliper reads 99.68 mm
